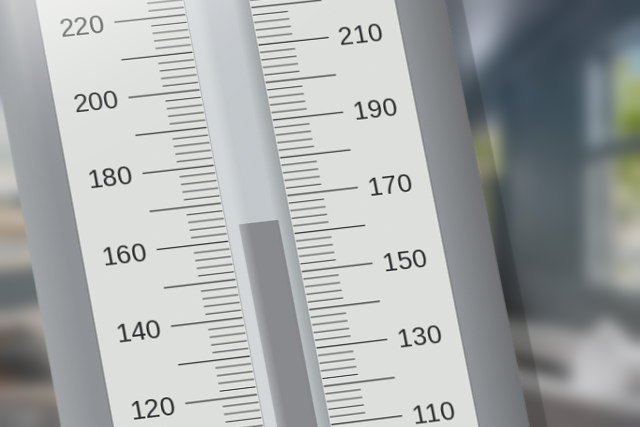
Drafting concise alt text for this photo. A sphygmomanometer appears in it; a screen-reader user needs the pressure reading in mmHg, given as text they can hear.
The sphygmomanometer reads 164 mmHg
